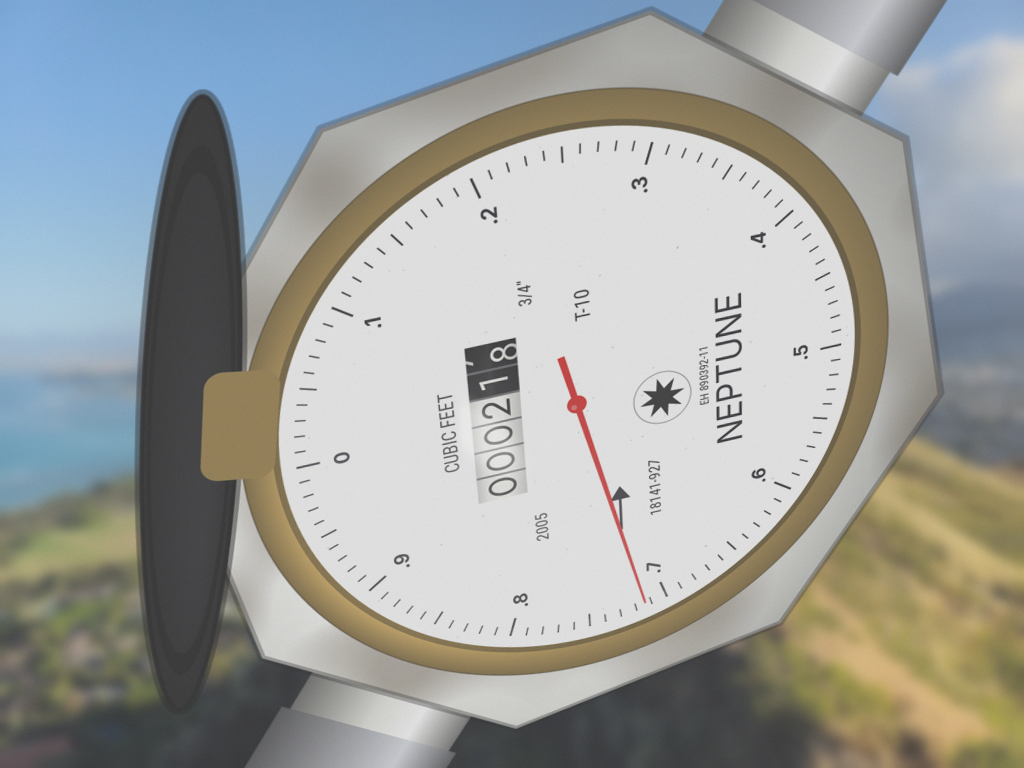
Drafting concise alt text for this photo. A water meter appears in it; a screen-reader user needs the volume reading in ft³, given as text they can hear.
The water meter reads 217.71 ft³
